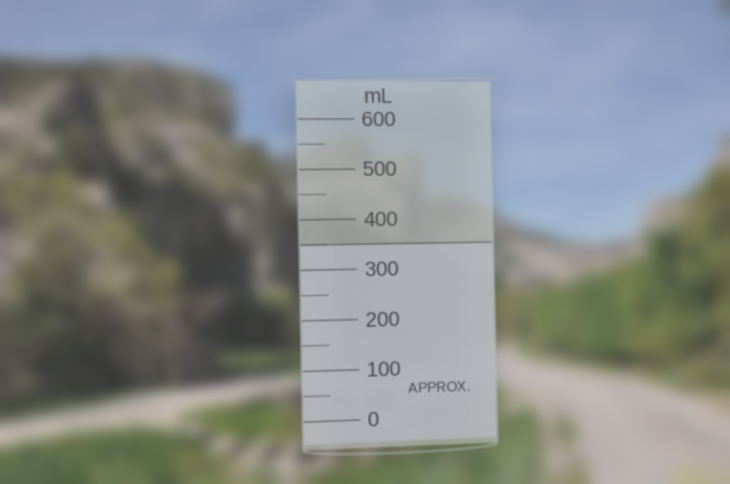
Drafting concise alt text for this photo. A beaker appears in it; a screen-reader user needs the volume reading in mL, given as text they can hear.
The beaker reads 350 mL
